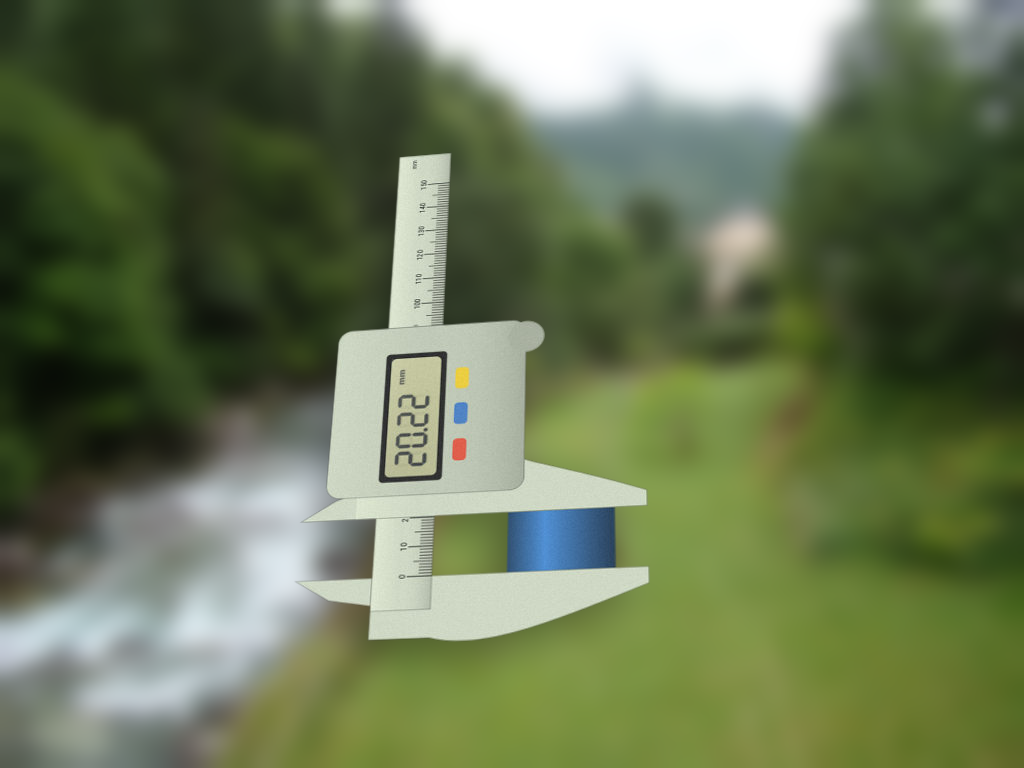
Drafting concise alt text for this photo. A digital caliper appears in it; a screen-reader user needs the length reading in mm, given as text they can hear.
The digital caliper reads 20.22 mm
